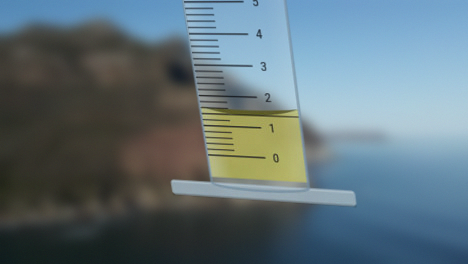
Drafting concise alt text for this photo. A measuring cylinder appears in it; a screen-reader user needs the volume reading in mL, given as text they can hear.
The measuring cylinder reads 1.4 mL
